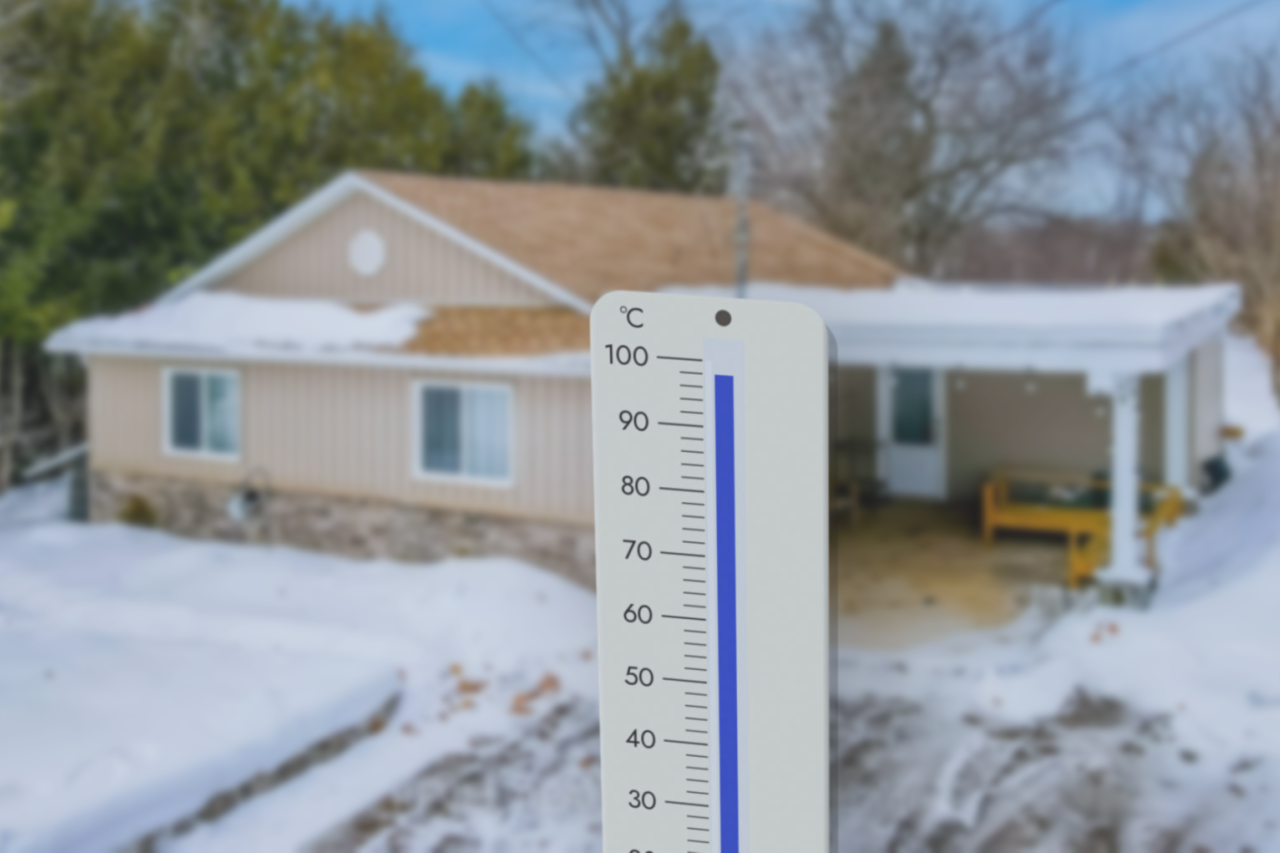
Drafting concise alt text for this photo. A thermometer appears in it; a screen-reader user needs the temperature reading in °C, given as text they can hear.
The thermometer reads 98 °C
